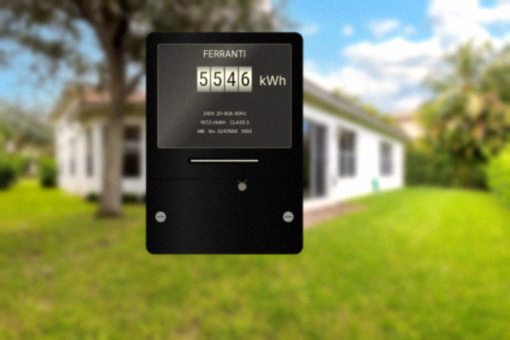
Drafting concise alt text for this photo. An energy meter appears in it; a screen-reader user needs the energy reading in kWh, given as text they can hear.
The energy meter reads 5546 kWh
